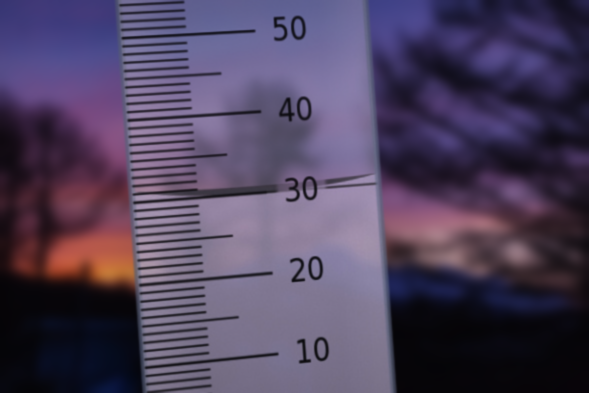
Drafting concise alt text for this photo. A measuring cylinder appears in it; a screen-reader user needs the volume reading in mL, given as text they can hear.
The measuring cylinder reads 30 mL
